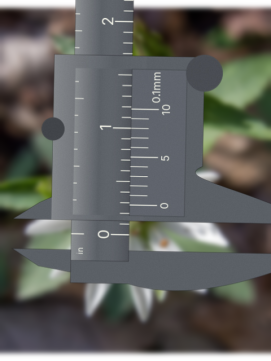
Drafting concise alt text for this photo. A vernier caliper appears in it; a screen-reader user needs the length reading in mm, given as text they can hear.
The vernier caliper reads 2.8 mm
